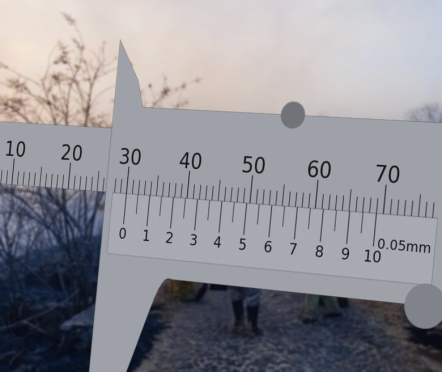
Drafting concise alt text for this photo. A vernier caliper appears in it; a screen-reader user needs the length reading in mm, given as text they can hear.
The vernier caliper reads 30.0 mm
